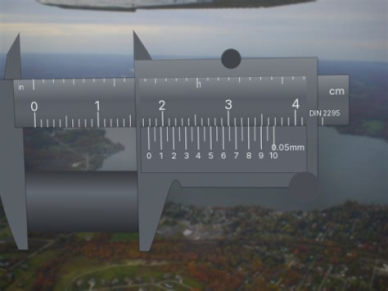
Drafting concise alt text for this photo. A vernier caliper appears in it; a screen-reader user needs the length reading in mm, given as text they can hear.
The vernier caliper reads 17.8 mm
